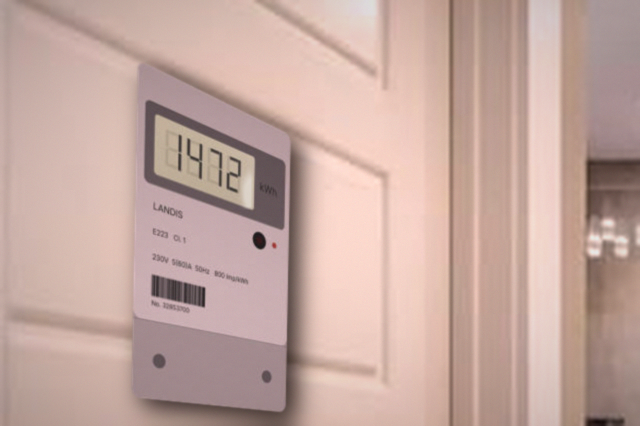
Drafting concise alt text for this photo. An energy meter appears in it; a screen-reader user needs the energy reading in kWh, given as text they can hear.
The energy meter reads 1472 kWh
